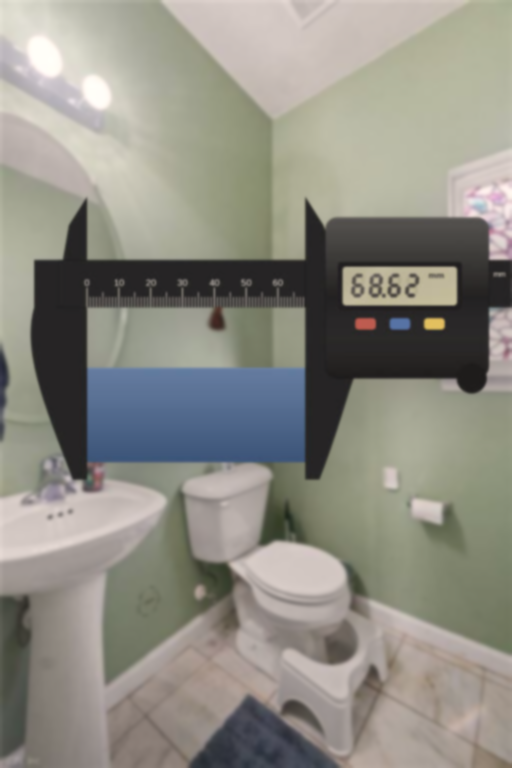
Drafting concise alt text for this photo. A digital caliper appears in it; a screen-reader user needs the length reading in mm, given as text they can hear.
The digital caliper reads 68.62 mm
